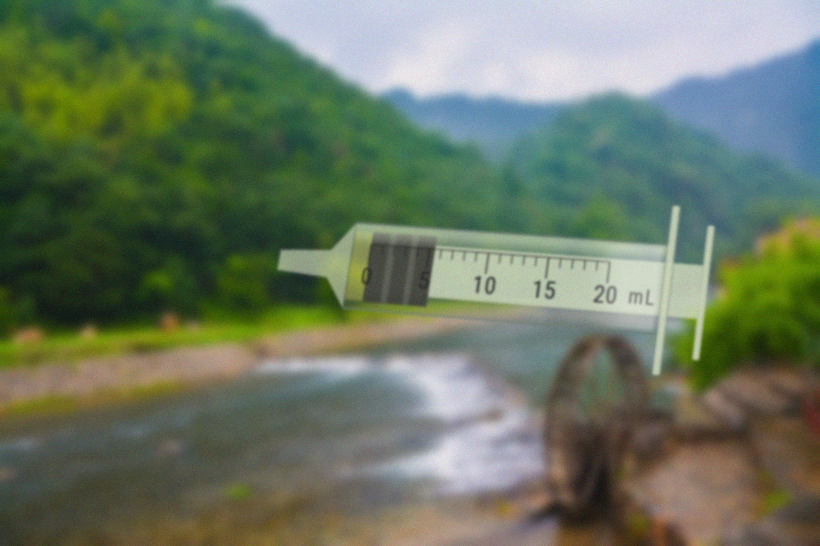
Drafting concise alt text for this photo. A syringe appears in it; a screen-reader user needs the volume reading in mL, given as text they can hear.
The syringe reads 0 mL
